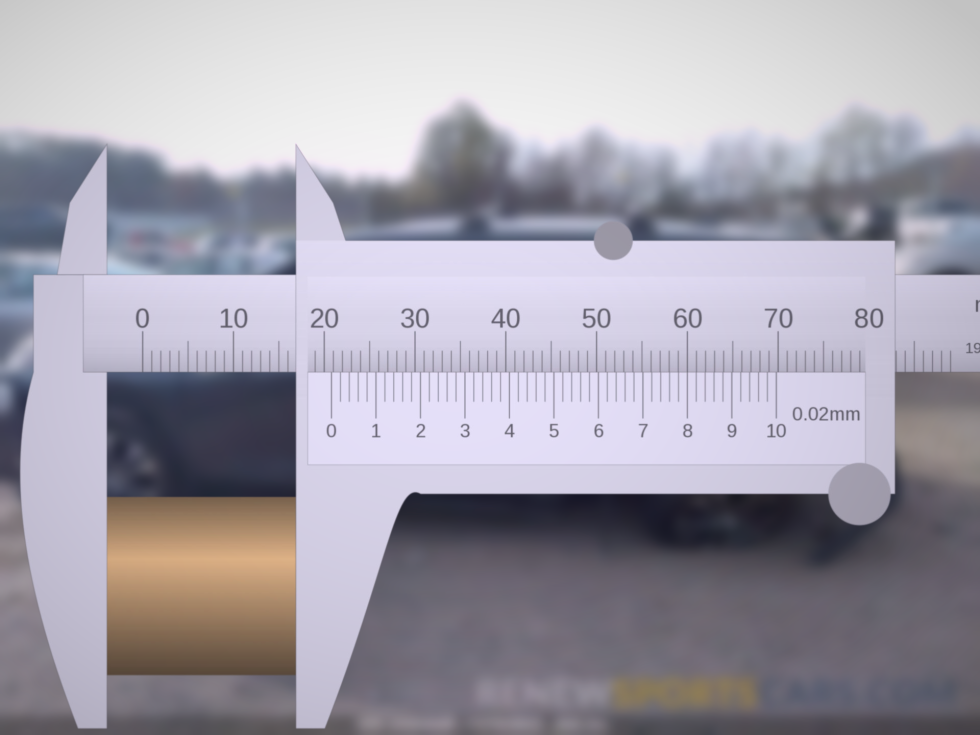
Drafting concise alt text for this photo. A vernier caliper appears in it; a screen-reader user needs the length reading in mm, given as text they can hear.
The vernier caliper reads 20.8 mm
